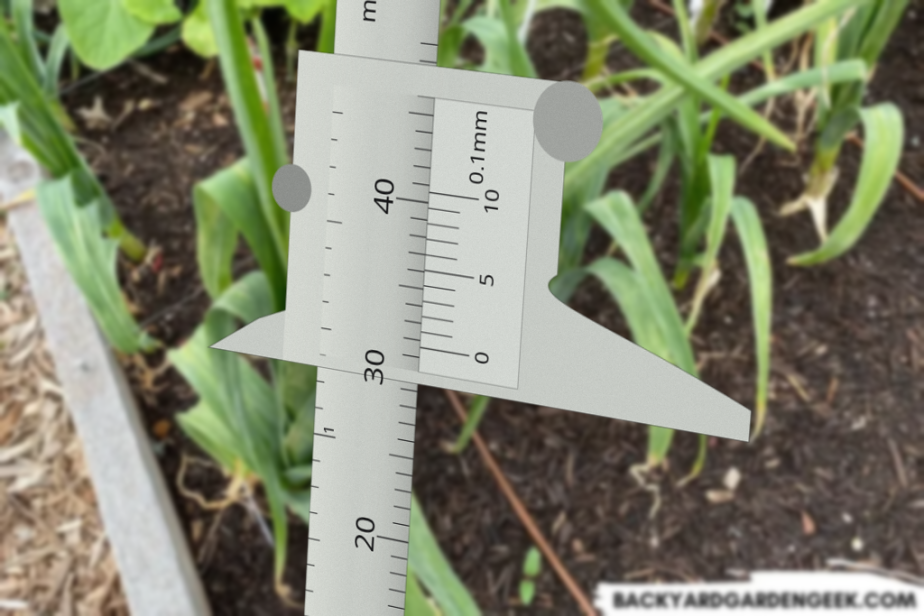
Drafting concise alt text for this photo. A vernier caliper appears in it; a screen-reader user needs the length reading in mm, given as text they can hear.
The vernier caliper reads 31.6 mm
